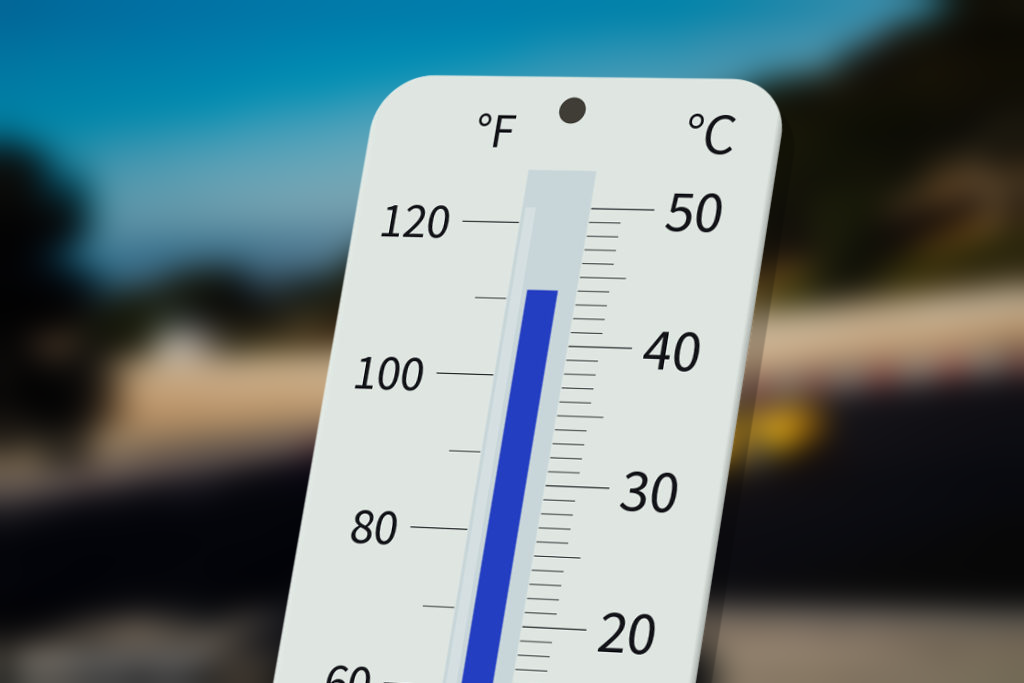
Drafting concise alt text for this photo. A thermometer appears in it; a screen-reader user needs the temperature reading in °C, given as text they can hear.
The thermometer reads 44 °C
